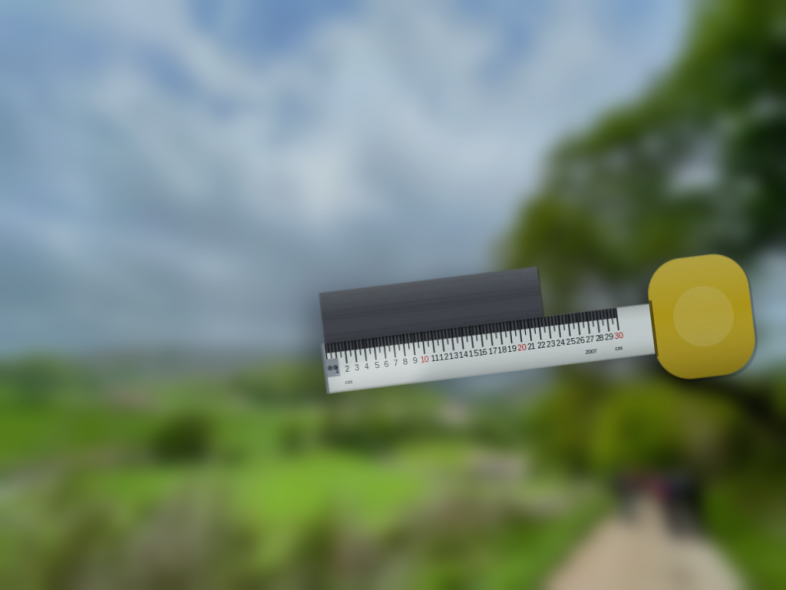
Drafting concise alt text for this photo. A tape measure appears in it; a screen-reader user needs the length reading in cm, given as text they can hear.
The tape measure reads 22.5 cm
